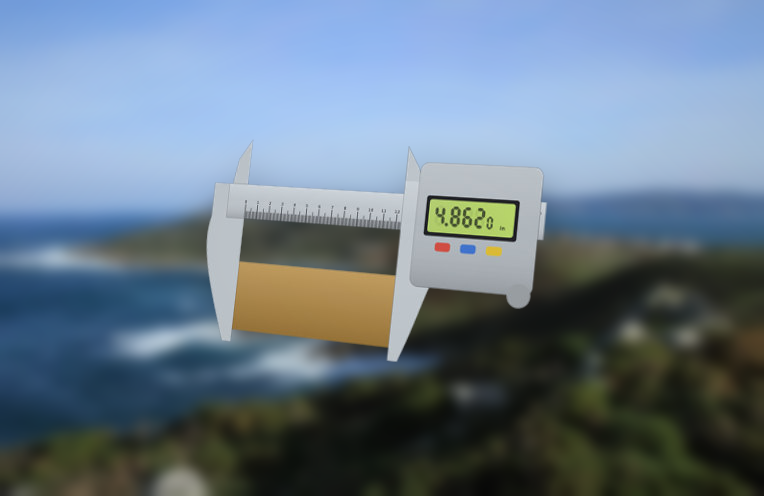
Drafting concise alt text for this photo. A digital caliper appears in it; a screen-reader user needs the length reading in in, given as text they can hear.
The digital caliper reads 4.8620 in
